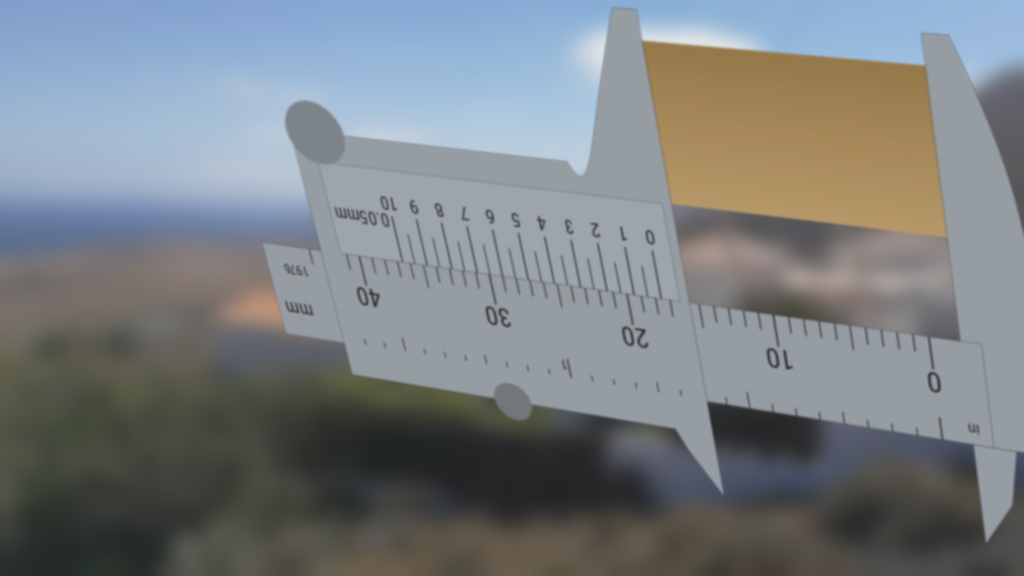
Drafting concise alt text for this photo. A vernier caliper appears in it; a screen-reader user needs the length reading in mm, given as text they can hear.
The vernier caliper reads 17.6 mm
